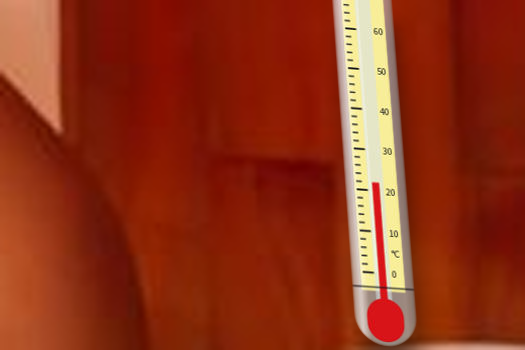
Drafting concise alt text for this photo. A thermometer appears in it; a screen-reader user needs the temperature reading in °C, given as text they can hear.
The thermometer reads 22 °C
